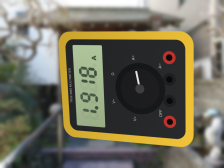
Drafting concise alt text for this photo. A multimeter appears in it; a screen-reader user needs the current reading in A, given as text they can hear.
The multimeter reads 1.918 A
